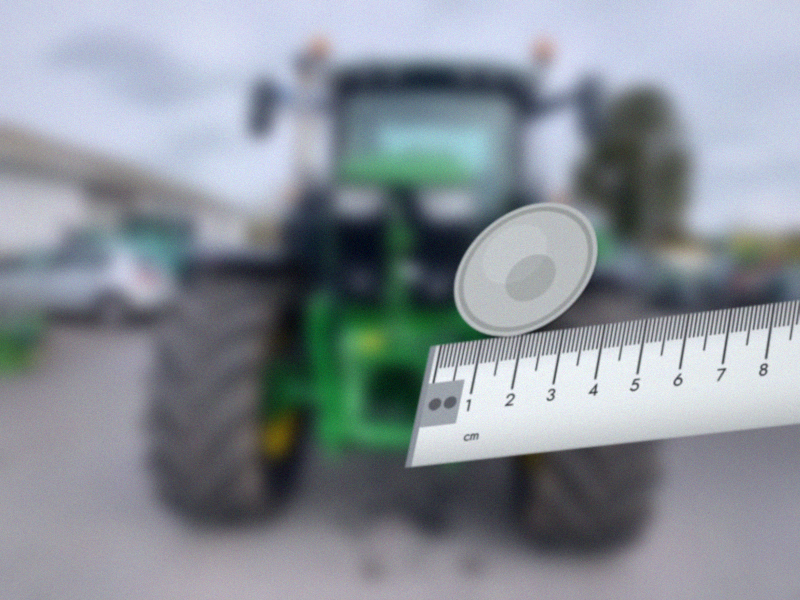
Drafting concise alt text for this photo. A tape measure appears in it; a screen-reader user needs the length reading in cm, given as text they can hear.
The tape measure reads 3.5 cm
